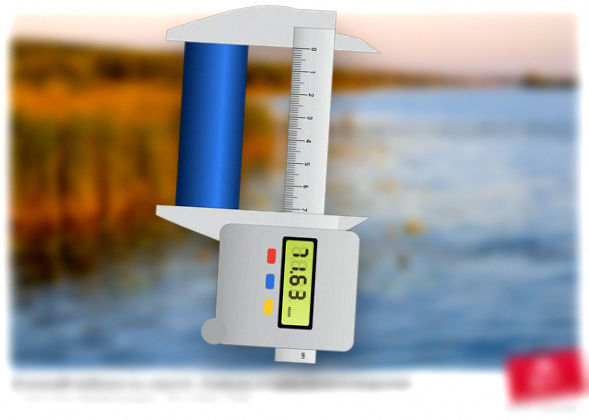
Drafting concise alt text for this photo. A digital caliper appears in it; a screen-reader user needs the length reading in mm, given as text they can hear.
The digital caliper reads 71.63 mm
